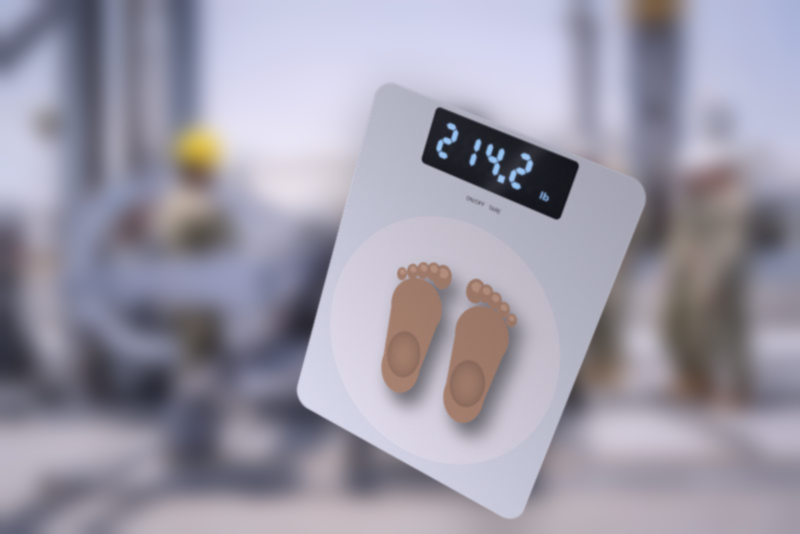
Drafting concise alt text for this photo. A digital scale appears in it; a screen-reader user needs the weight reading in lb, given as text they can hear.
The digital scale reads 214.2 lb
